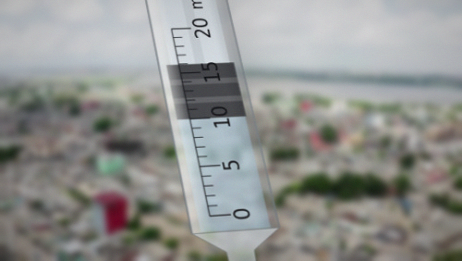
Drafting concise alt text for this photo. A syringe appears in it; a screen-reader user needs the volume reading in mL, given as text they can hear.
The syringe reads 10 mL
